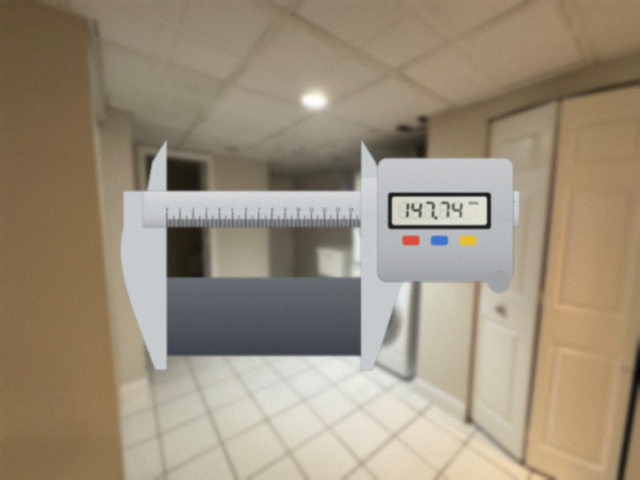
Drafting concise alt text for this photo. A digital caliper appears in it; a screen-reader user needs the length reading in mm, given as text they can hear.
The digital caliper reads 147.74 mm
